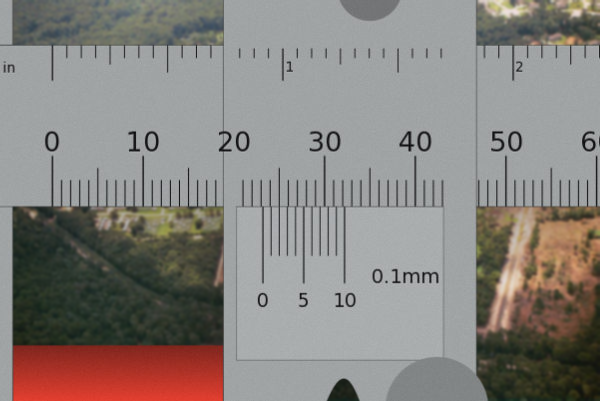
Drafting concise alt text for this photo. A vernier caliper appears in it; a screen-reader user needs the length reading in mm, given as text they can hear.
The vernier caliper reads 23.2 mm
